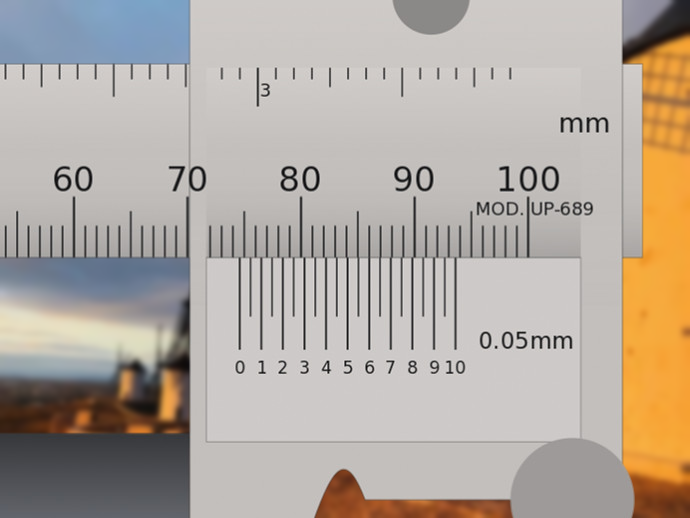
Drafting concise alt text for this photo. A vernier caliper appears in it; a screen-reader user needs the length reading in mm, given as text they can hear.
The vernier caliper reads 74.6 mm
